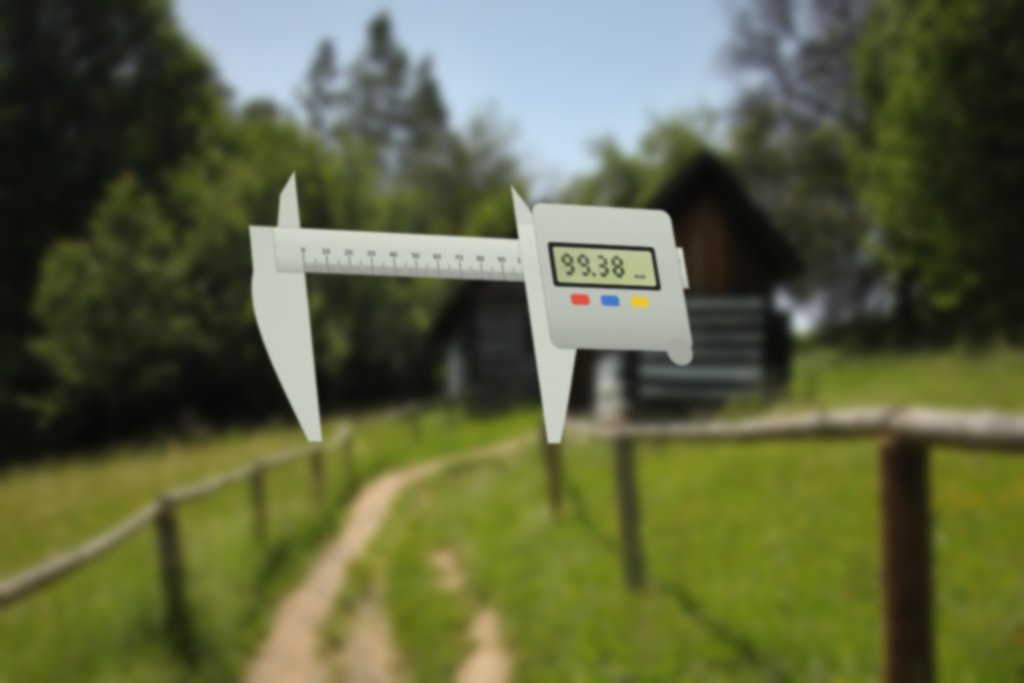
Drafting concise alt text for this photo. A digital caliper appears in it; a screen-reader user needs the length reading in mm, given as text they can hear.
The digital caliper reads 99.38 mm
